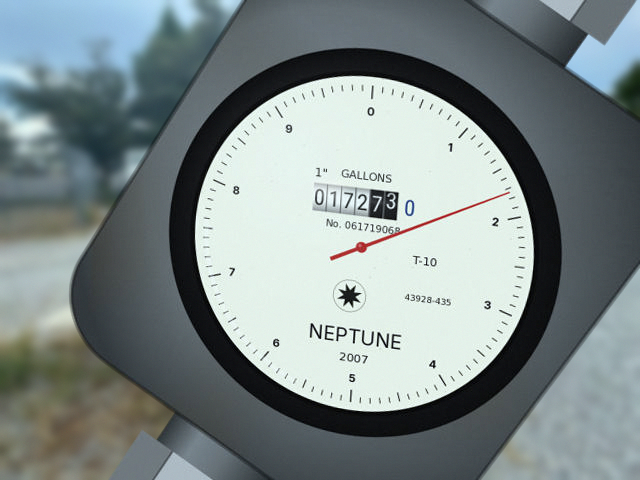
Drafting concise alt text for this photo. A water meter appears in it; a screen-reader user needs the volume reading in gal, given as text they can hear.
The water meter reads 172731.7 gal
